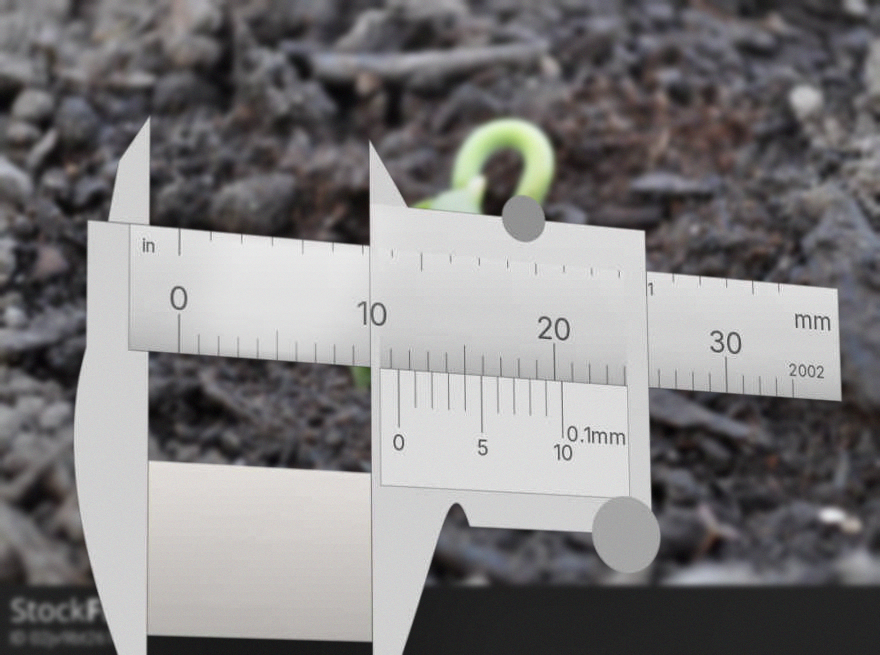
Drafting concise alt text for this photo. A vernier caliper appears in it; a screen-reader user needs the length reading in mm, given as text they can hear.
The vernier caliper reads 11.4 mm
